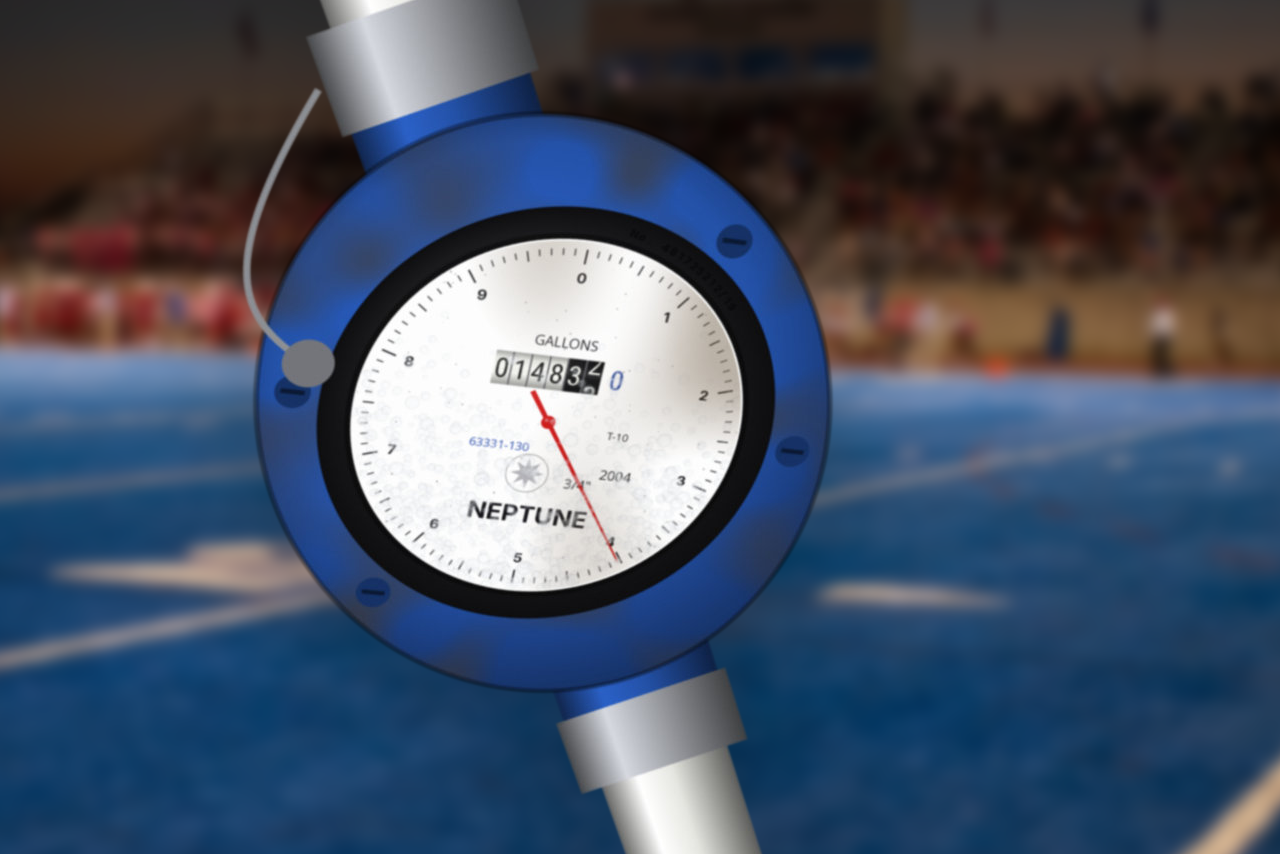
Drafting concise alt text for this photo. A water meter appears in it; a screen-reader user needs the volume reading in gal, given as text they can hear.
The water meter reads 148324.0 gal
